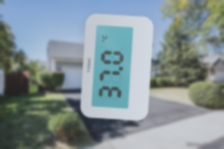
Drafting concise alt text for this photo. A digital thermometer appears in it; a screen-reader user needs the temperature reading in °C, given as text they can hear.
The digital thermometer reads 37.0 °C
